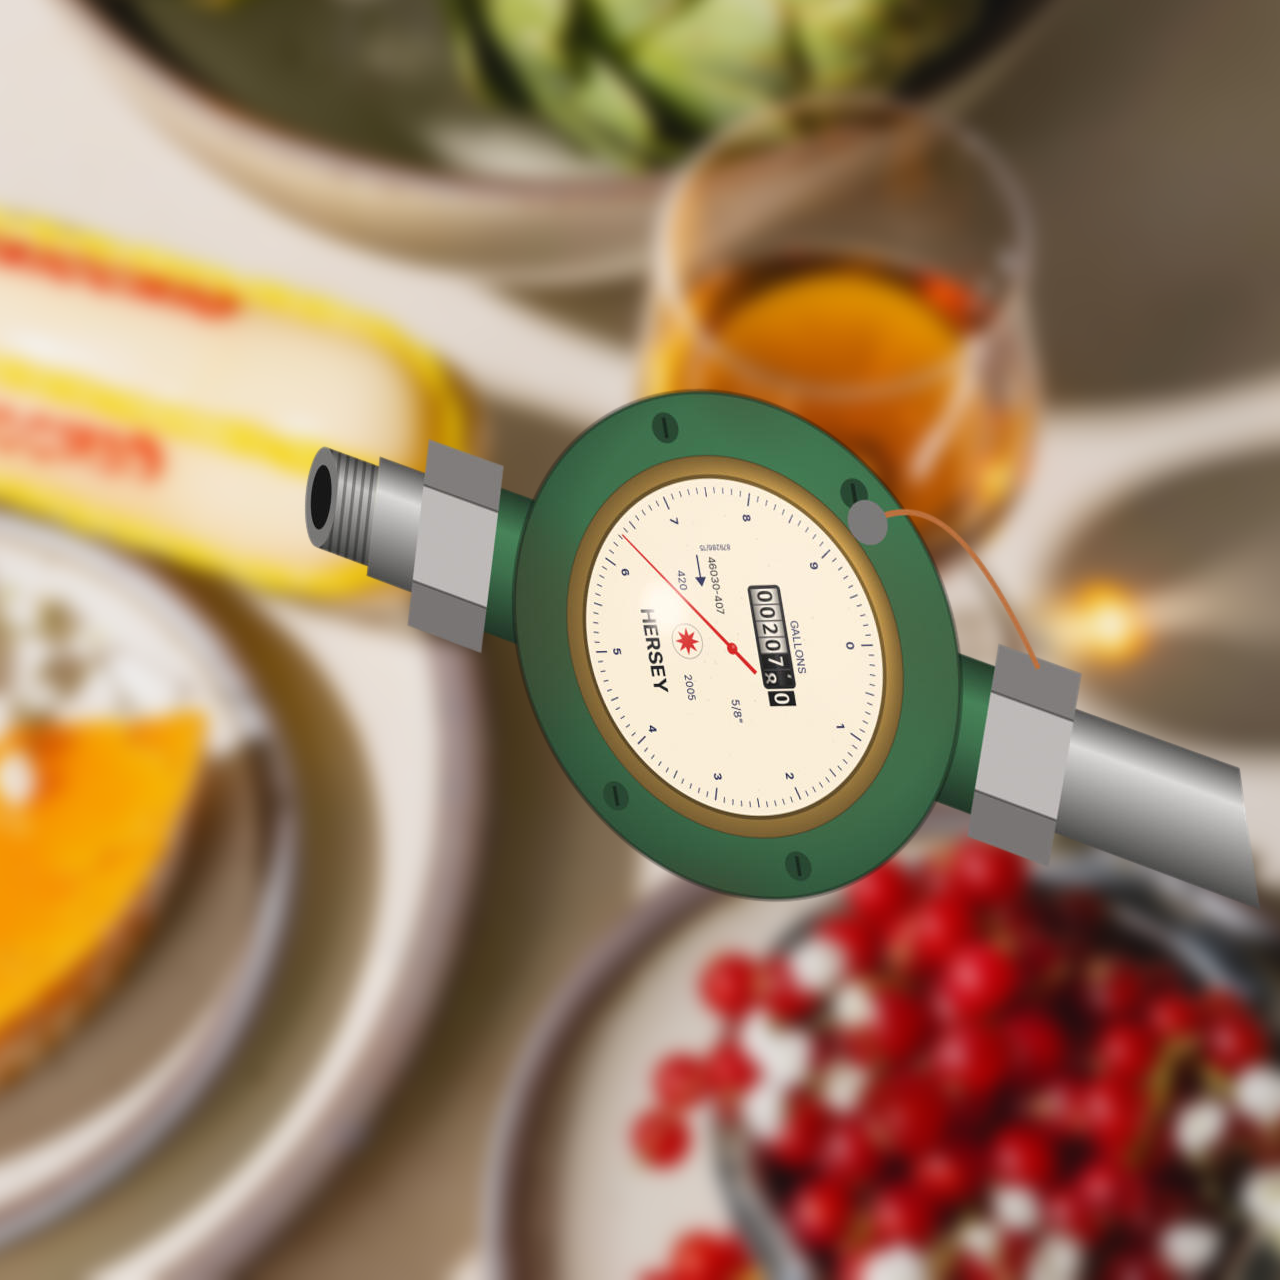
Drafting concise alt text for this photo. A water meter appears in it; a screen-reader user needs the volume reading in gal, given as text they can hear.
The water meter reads 20776.3 gal
